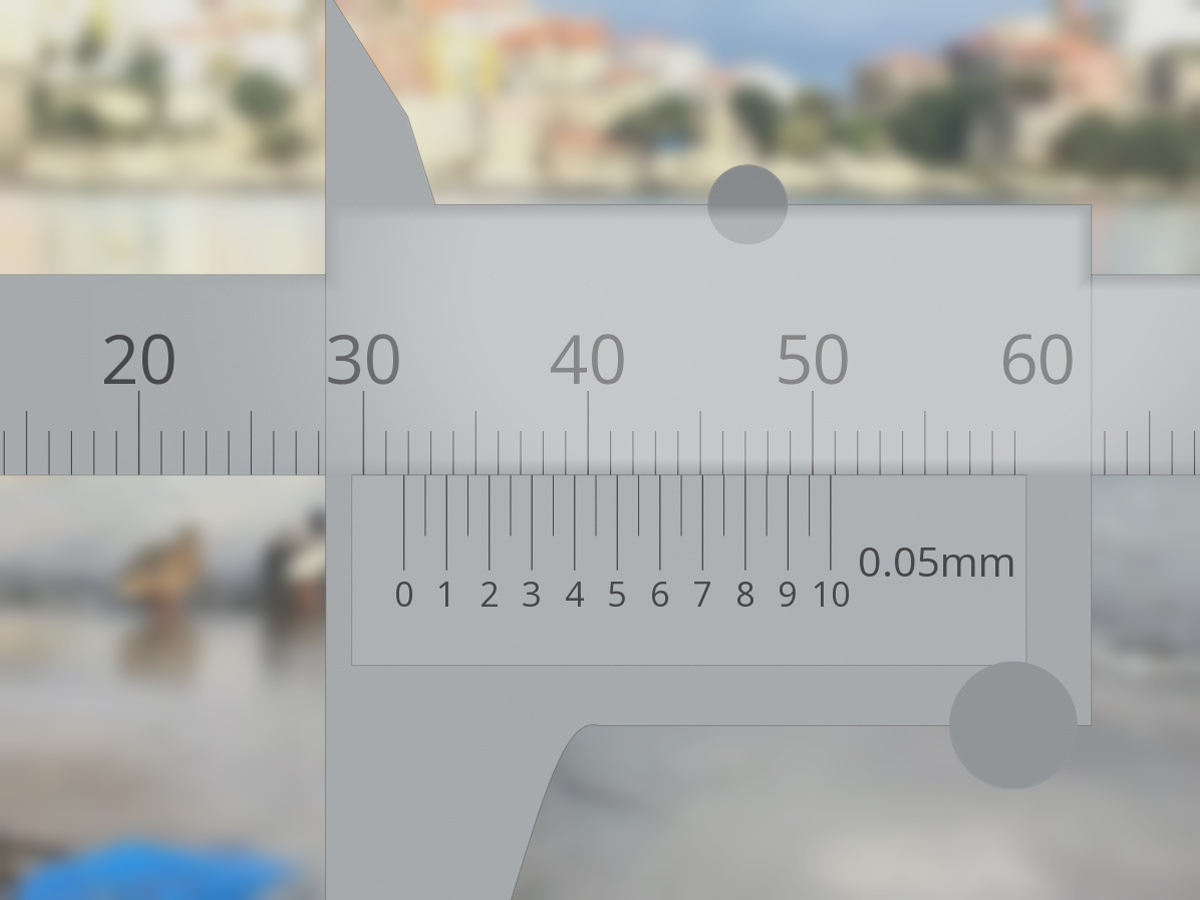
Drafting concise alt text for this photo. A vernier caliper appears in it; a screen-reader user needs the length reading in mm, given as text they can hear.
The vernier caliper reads 31.8 mm
